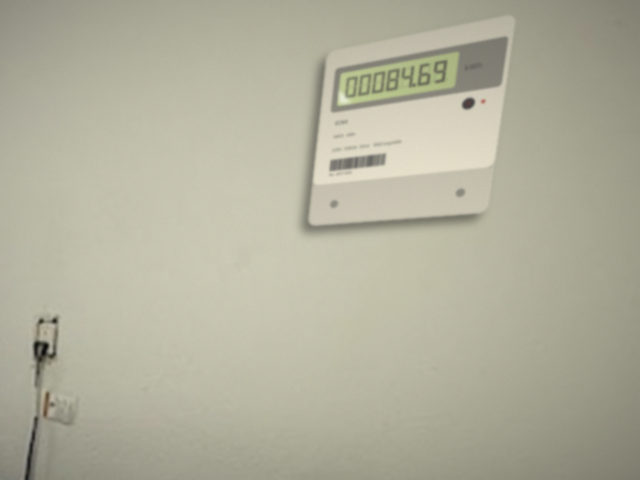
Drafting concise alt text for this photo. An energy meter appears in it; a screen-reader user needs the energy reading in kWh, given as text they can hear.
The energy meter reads 84.69 kWh
